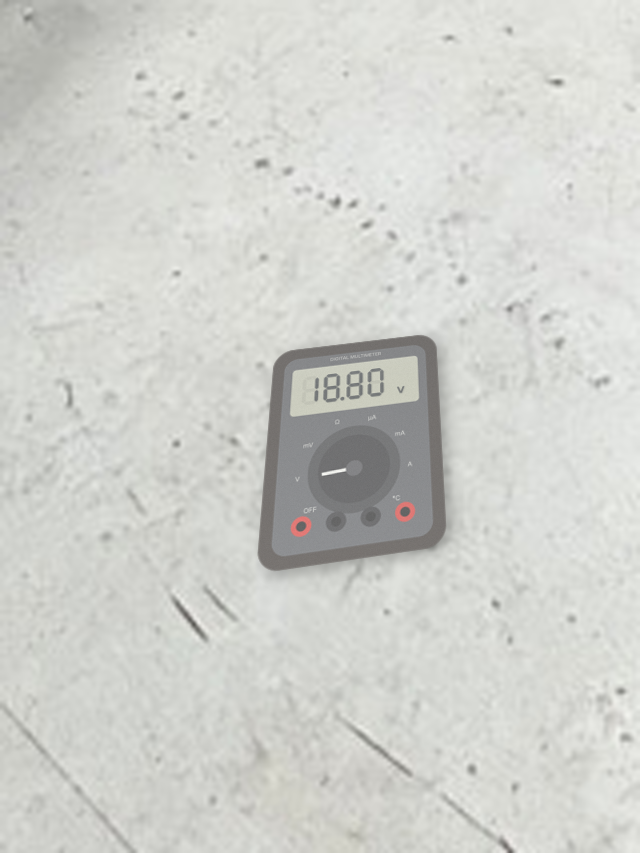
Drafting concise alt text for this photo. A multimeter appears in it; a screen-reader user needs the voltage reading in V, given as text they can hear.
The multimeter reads 18.80 V
